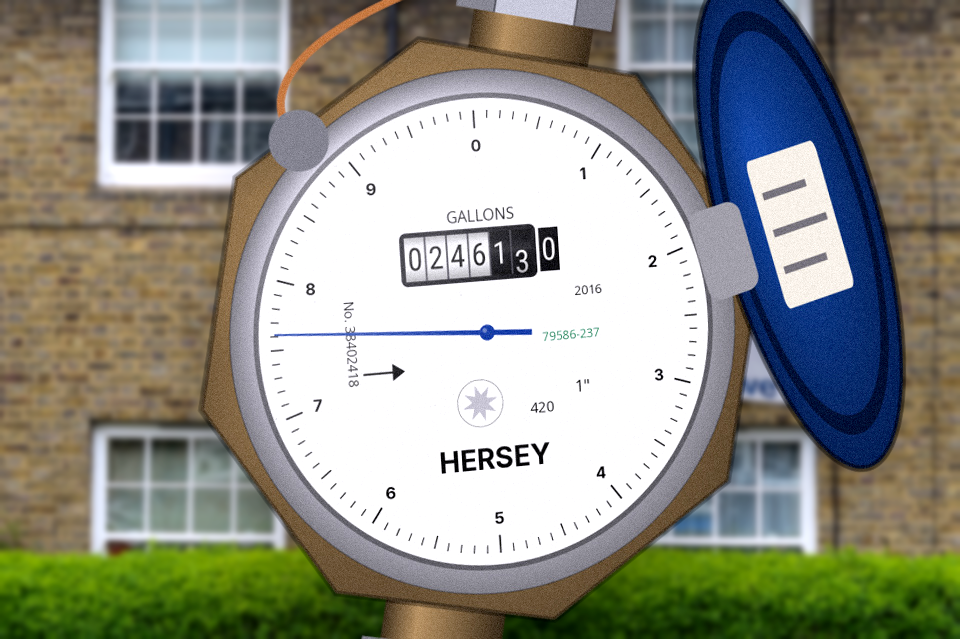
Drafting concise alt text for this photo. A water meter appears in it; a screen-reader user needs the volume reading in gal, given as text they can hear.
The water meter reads 246127.6 gal
